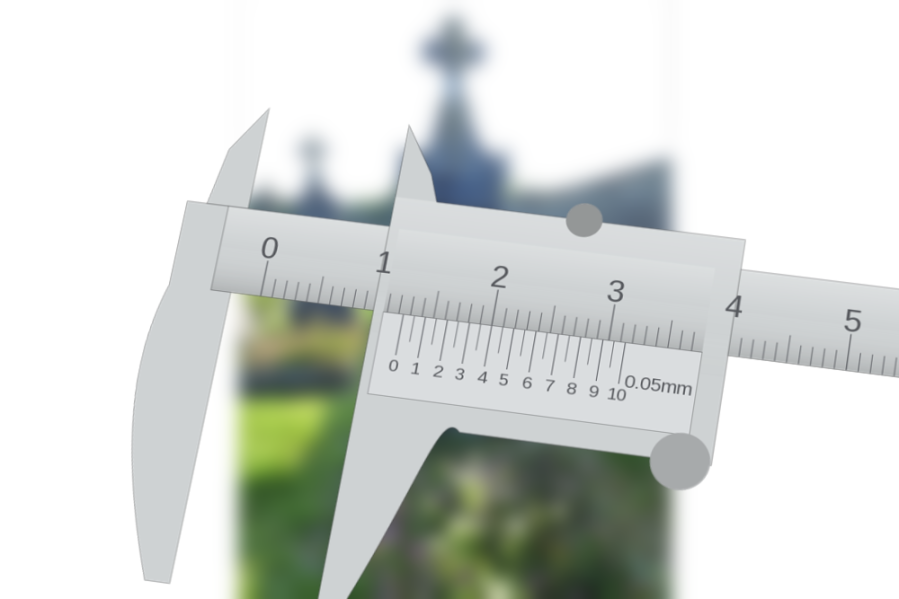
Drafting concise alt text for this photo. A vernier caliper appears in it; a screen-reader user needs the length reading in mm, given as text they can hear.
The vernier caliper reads 12.4 mm
